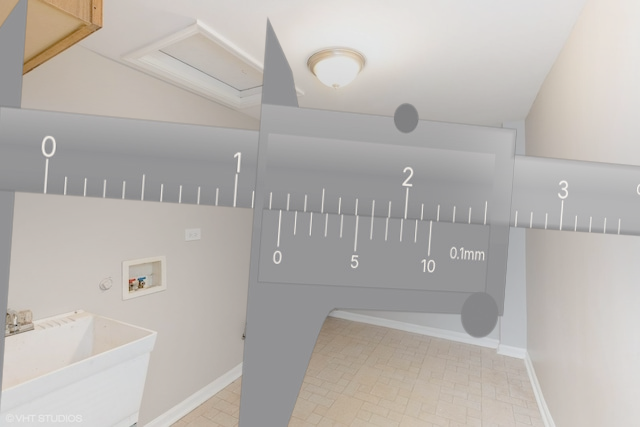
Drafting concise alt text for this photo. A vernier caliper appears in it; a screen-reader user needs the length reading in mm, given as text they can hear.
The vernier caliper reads 12.6 mm
